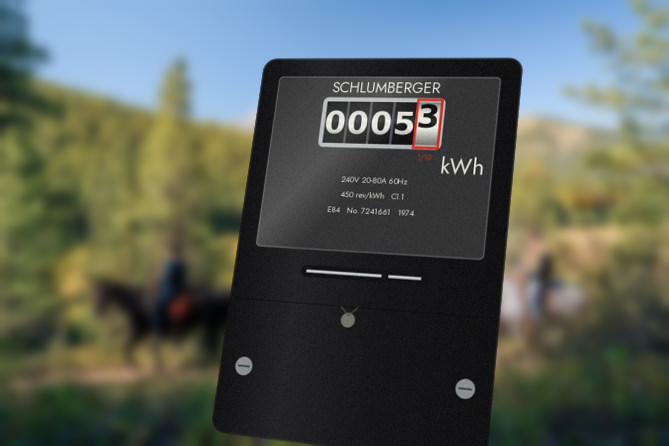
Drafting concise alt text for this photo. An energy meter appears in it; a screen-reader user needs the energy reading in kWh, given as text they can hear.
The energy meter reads 5.3 kWh
